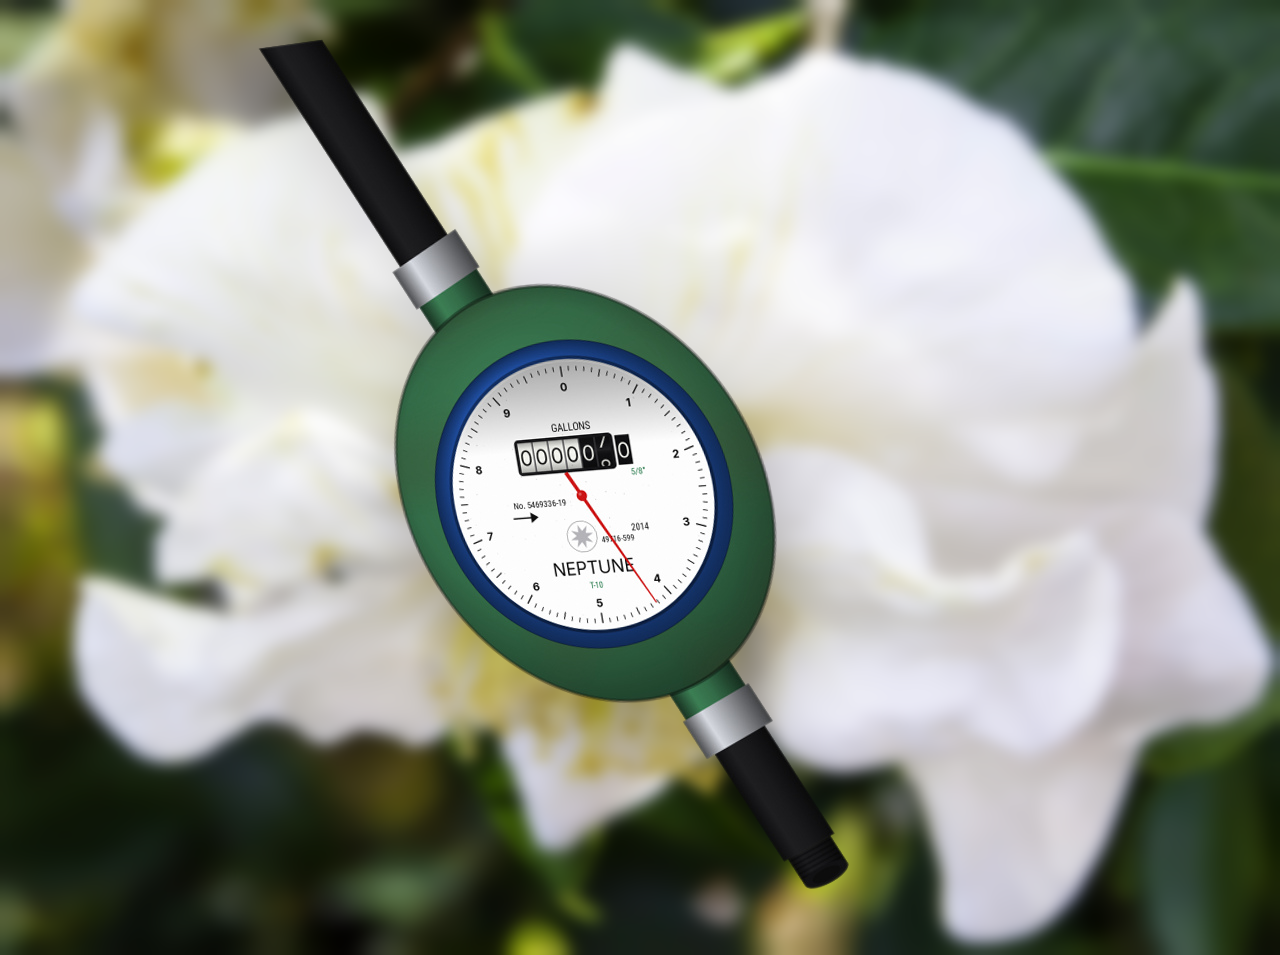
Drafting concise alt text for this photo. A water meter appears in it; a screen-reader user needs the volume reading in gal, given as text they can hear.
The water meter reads 74.2 gal
